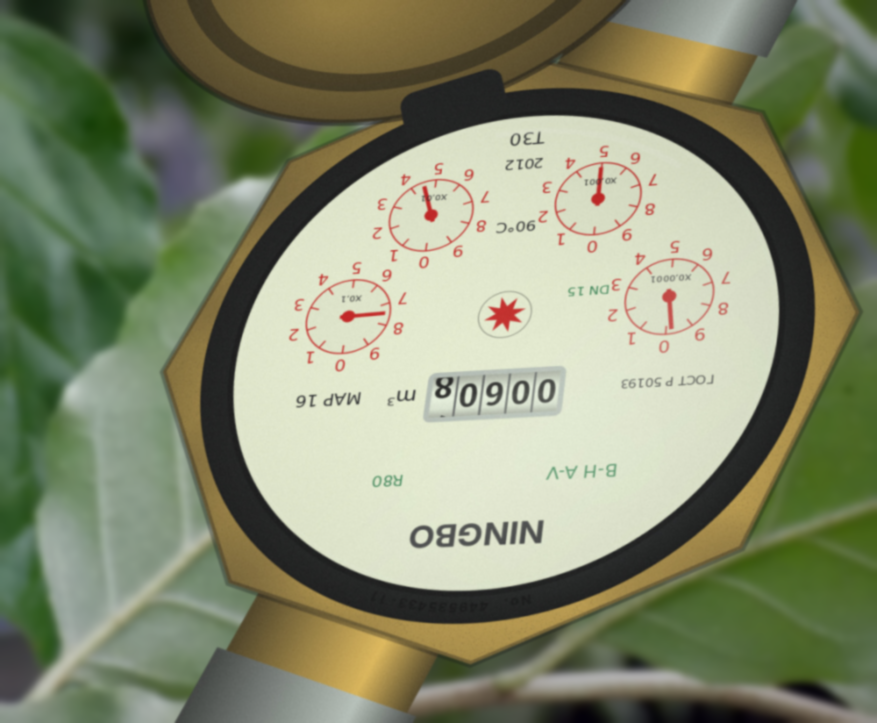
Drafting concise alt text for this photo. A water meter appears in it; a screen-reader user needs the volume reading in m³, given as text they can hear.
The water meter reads 607.7449 m³
